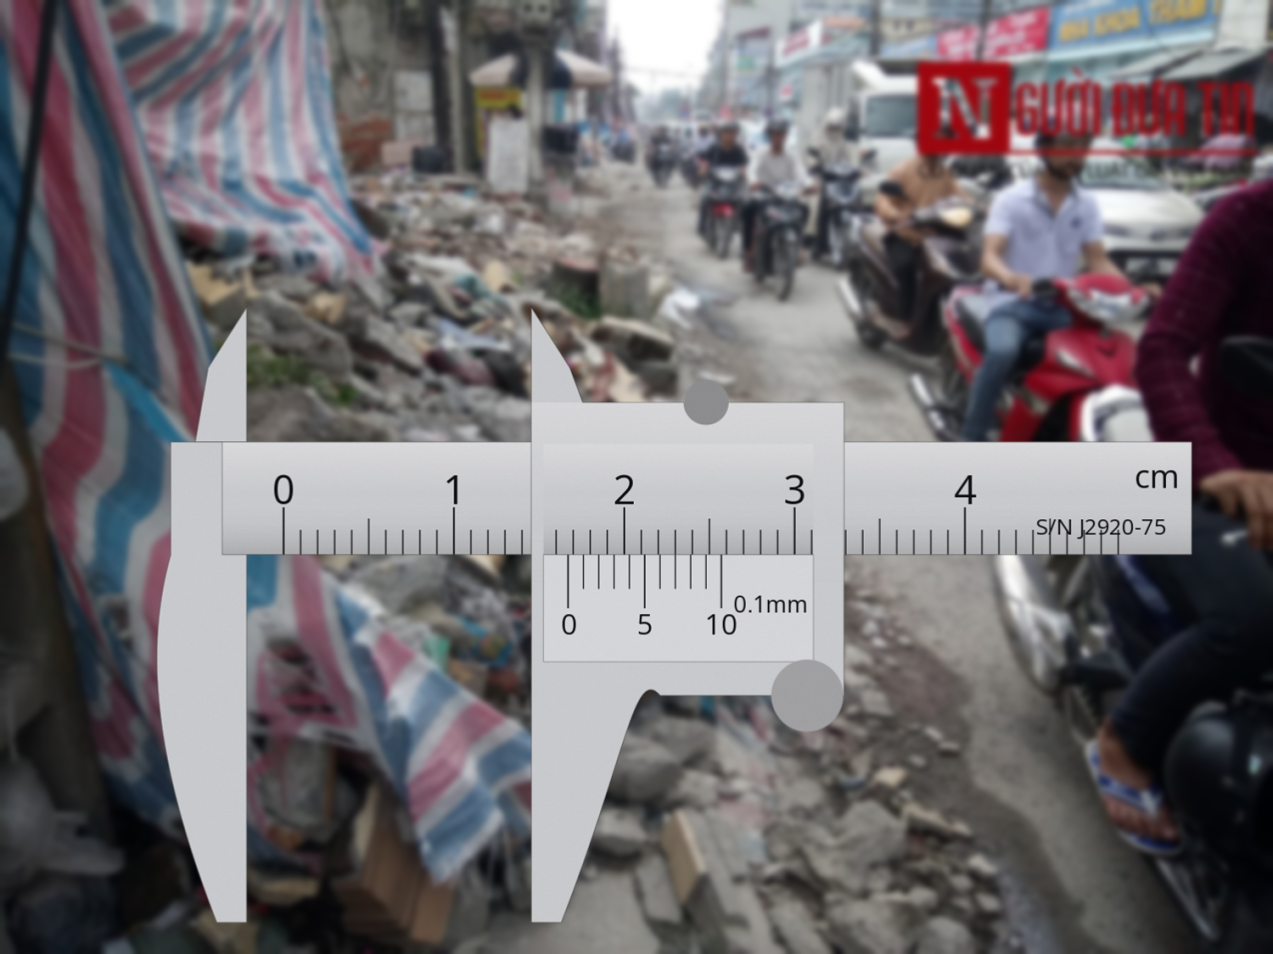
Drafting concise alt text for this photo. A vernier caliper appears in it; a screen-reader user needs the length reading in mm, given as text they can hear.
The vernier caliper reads 16.7 mm
